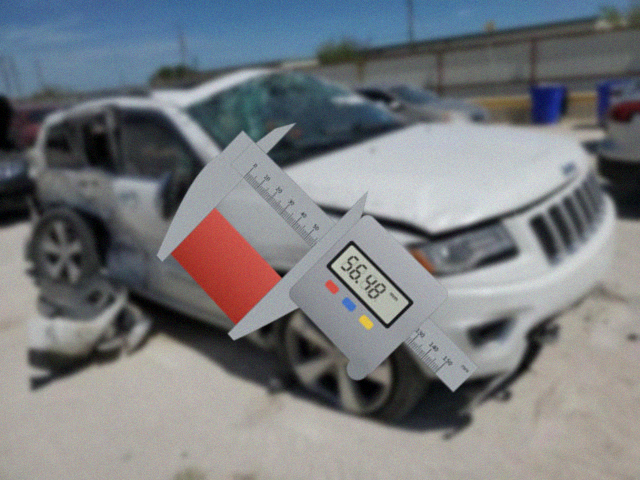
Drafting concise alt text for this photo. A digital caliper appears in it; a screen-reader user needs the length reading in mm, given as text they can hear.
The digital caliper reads 56.48 mm
